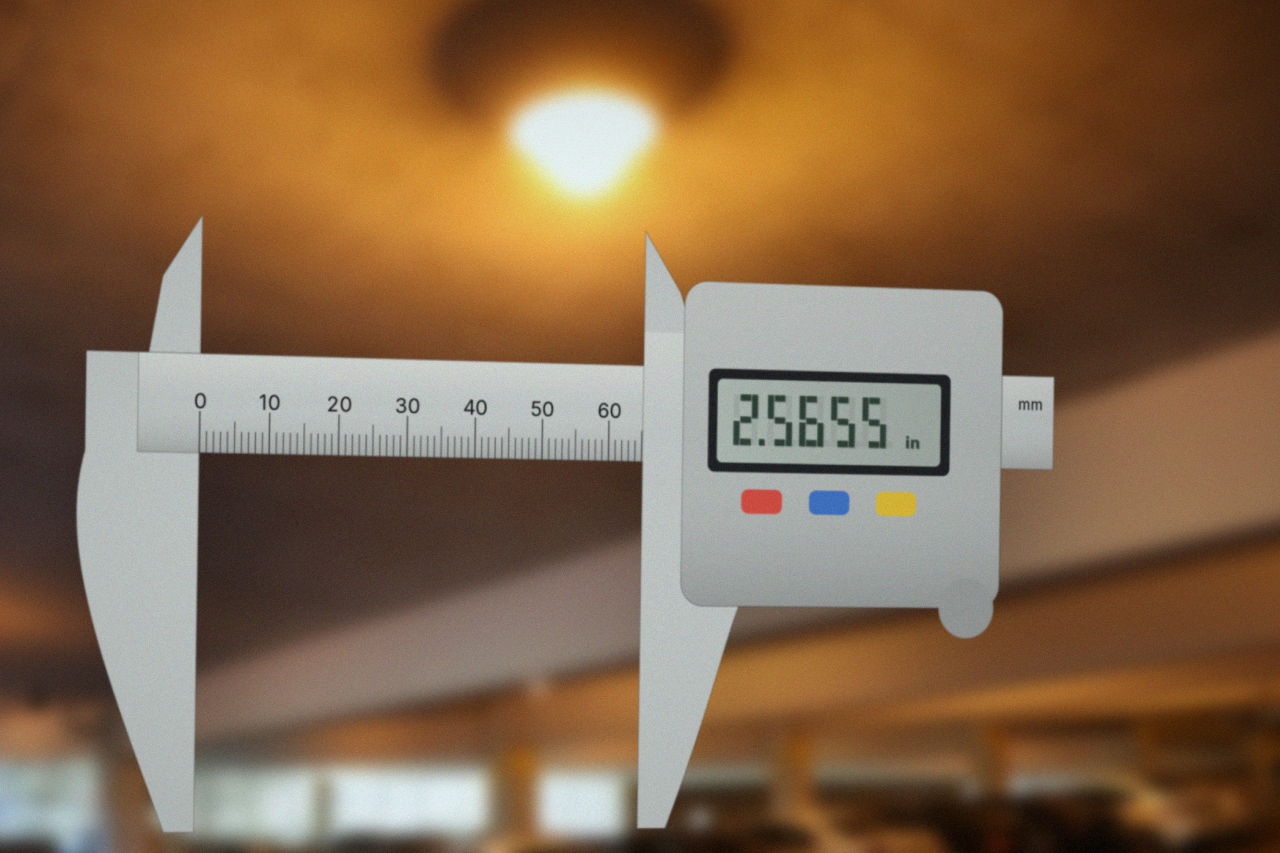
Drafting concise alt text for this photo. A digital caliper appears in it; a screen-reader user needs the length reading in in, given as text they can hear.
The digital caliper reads 2.5655 in
